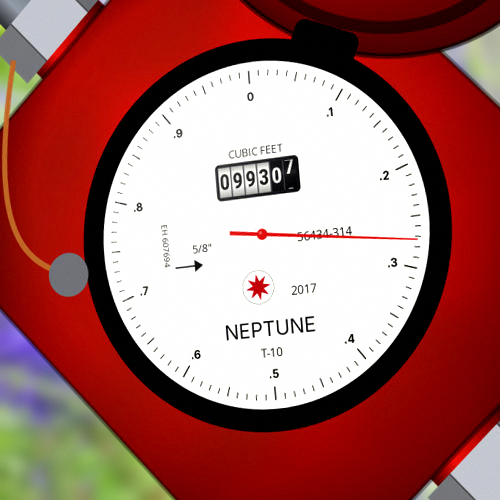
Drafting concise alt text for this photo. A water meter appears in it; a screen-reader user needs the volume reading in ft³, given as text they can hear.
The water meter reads 99307.27 ft³
